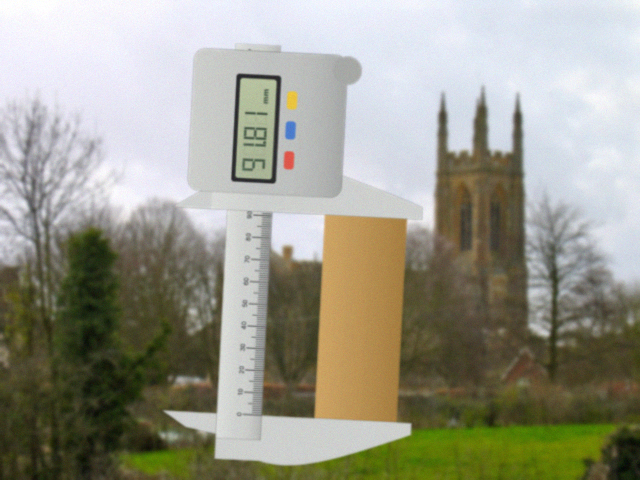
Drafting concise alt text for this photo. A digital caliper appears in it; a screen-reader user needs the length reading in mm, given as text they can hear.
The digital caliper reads 91.81 mm
